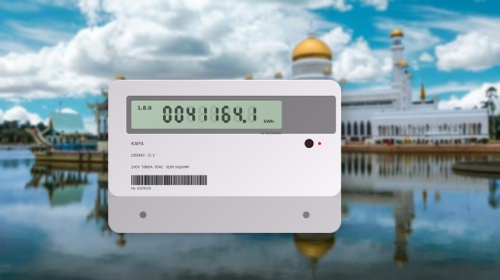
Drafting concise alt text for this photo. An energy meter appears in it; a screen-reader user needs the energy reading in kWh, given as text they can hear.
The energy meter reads 41164.1 kWh
